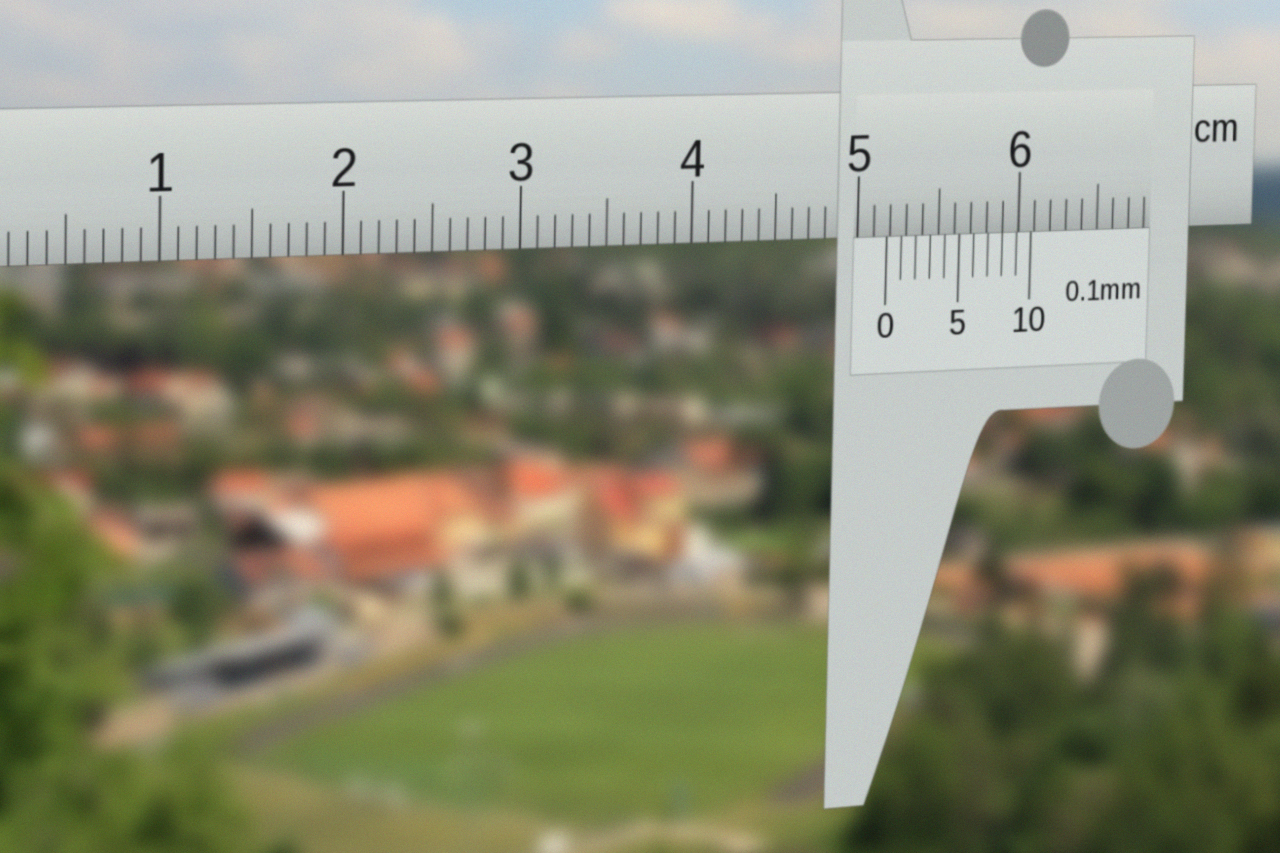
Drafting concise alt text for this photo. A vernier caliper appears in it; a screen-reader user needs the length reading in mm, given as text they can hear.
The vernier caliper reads 51.8 mm
